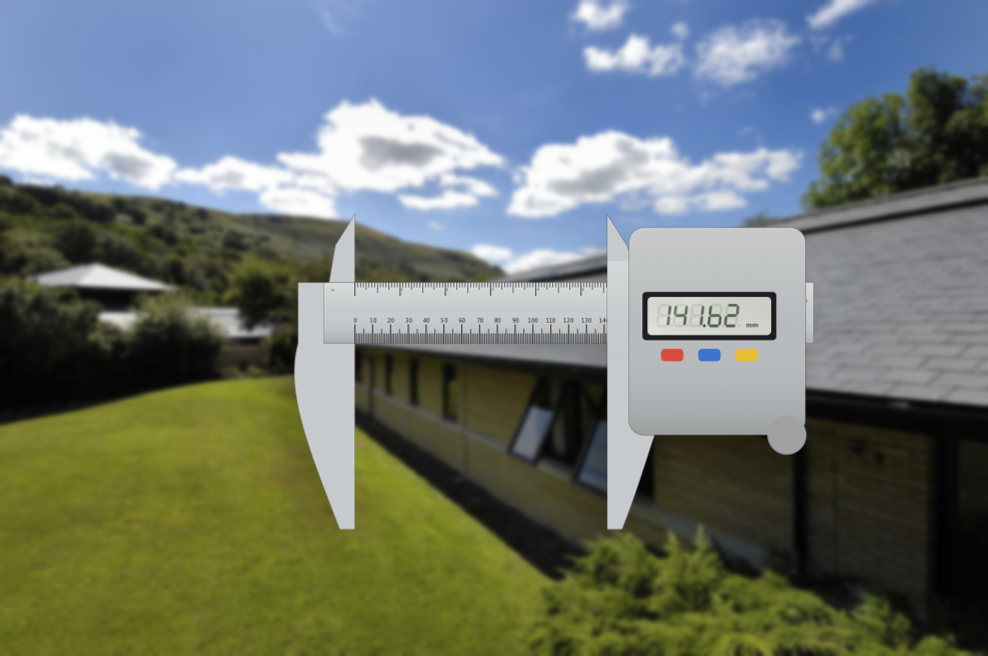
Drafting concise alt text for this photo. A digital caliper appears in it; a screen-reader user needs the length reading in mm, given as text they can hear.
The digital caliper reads 141.62 mm
